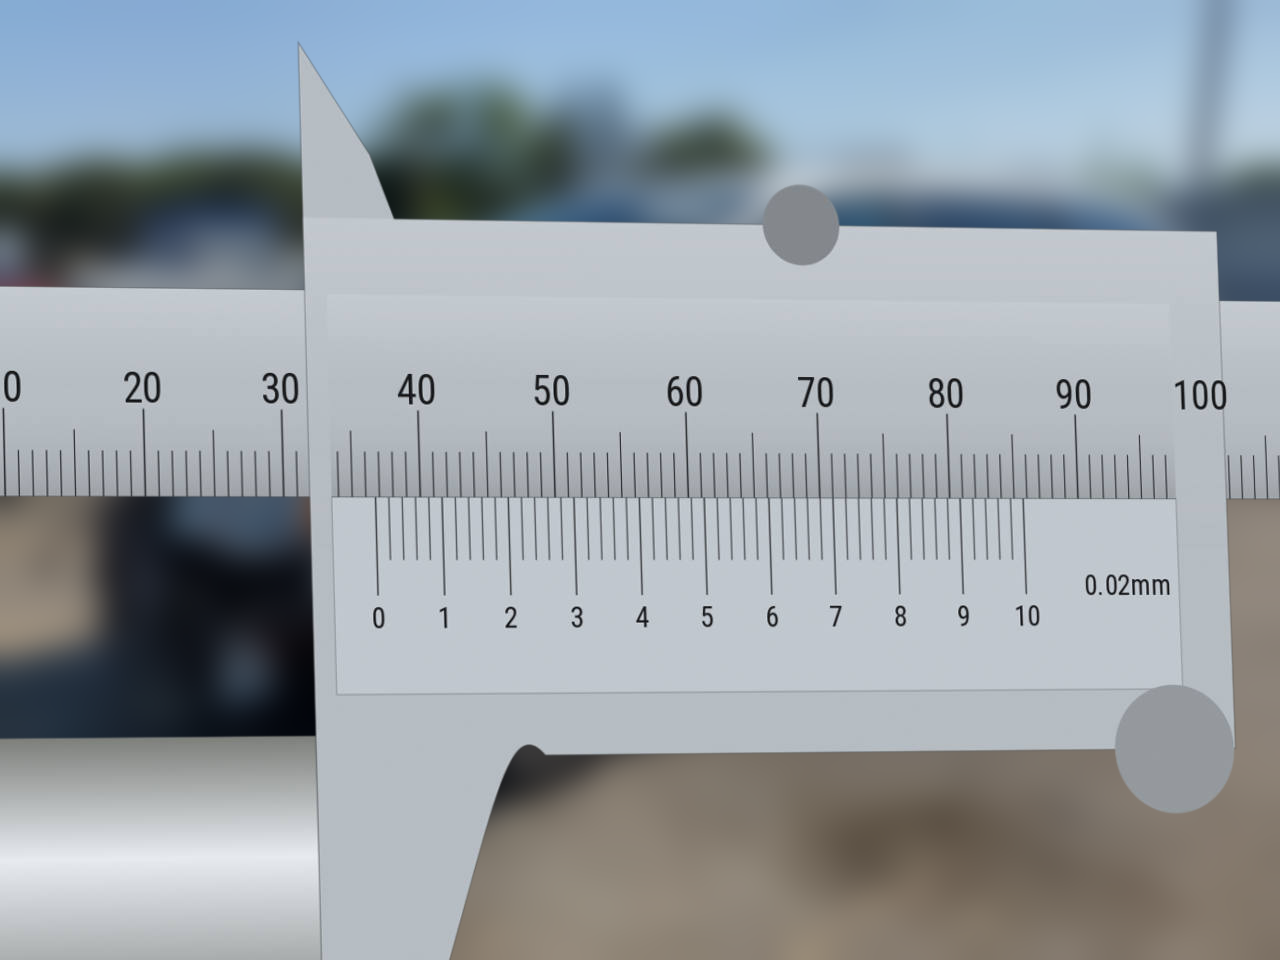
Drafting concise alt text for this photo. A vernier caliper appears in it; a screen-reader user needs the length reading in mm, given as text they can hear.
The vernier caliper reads 36.7 mm
